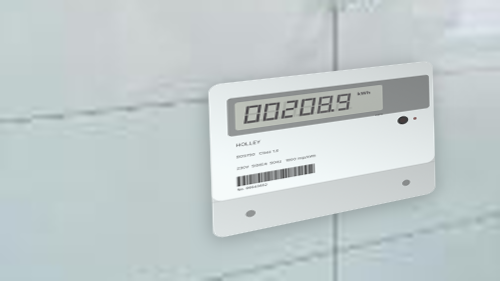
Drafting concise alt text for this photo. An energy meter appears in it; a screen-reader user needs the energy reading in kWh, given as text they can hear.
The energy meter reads 208.9 kWh
